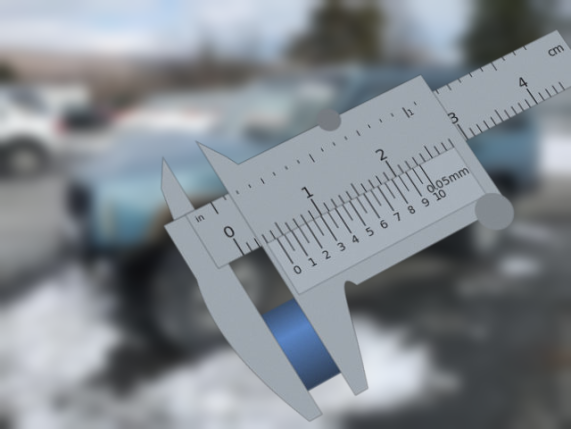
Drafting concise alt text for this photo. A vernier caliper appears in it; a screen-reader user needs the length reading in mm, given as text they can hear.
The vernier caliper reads 4.2 mm
